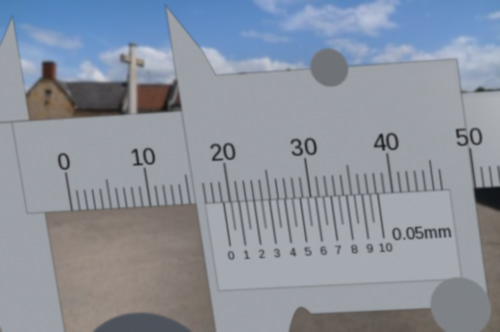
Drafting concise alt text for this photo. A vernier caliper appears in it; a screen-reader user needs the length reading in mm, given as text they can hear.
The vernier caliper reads 19.2 mm
